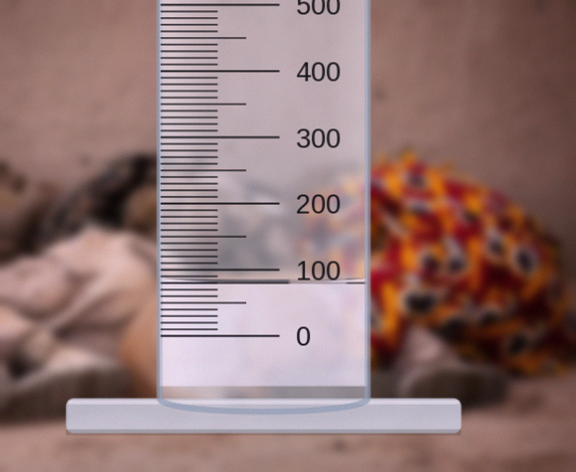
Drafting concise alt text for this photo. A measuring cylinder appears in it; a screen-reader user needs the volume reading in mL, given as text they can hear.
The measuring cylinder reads 80 mL
